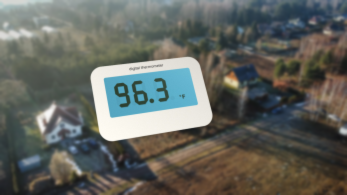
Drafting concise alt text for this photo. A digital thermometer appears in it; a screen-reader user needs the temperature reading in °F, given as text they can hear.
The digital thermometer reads 96.3 °F
